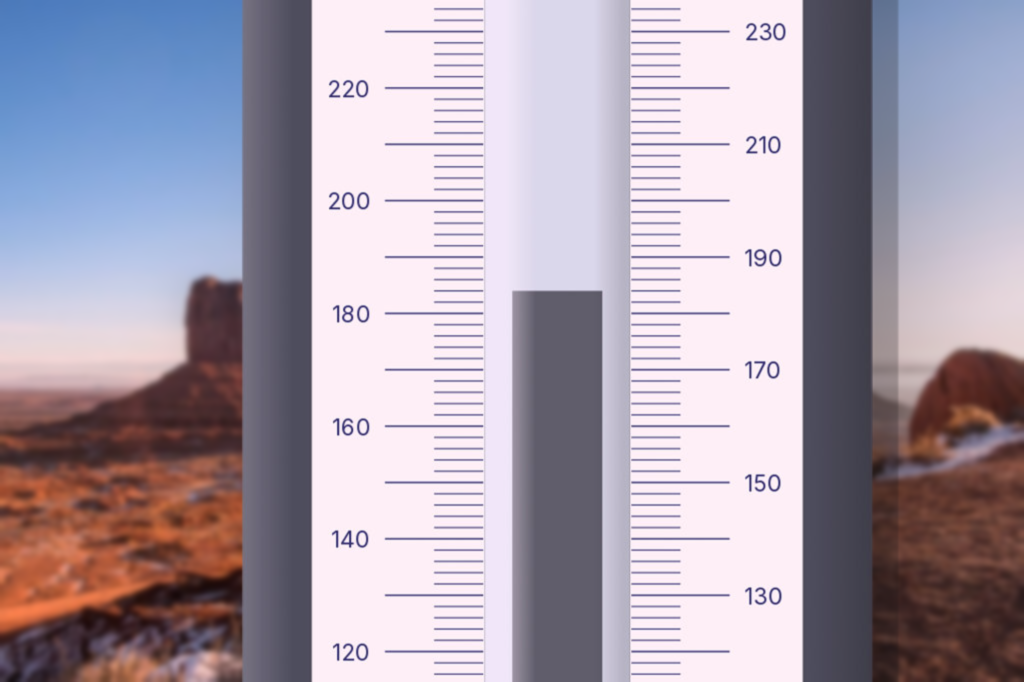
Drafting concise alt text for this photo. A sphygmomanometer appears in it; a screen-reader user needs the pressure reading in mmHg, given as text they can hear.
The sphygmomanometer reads 184 mmHg
